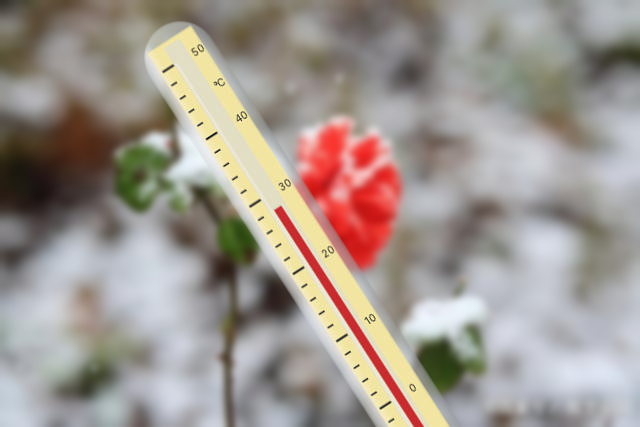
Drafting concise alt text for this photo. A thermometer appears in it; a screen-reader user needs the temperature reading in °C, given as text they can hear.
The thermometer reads 28 °C
